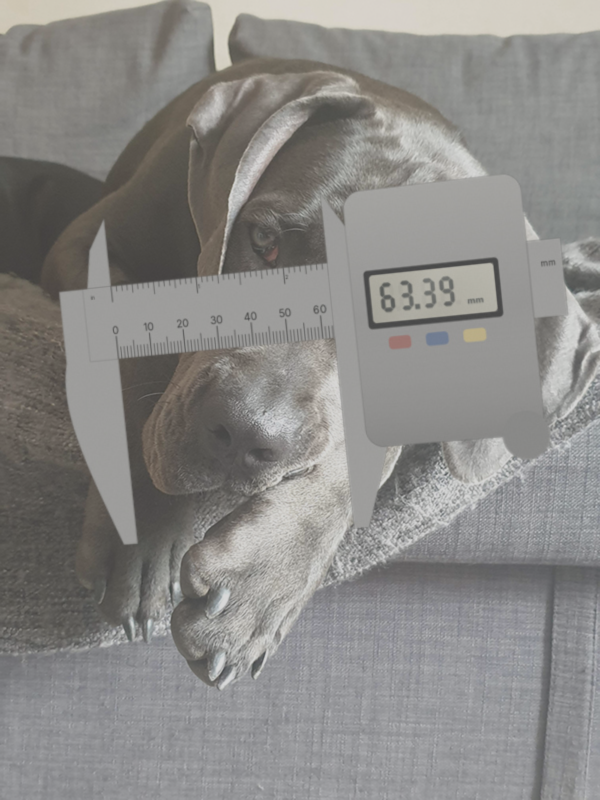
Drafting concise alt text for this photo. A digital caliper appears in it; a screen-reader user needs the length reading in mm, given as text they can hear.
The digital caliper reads 63.39 mm
